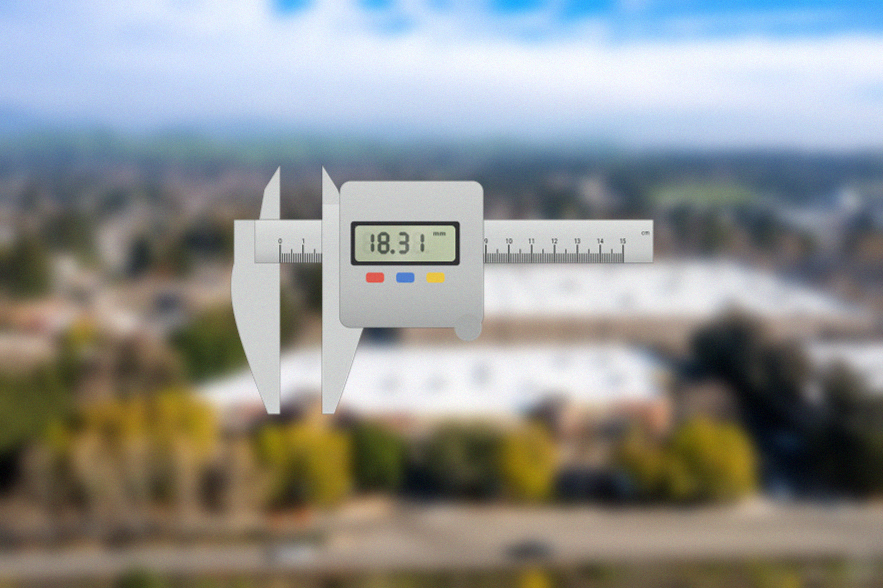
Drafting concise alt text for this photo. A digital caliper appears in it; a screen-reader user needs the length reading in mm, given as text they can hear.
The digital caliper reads 18.31 mm
